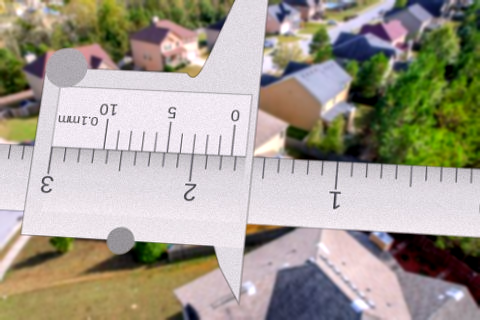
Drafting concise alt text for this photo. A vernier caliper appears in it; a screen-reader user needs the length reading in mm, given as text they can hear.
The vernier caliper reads 17.3 mm
